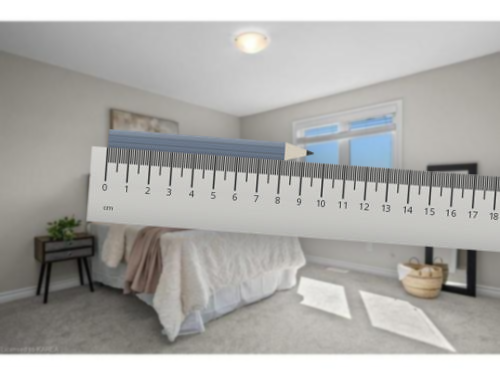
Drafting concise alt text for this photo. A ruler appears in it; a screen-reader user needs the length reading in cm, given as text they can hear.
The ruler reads 9.5 cm
